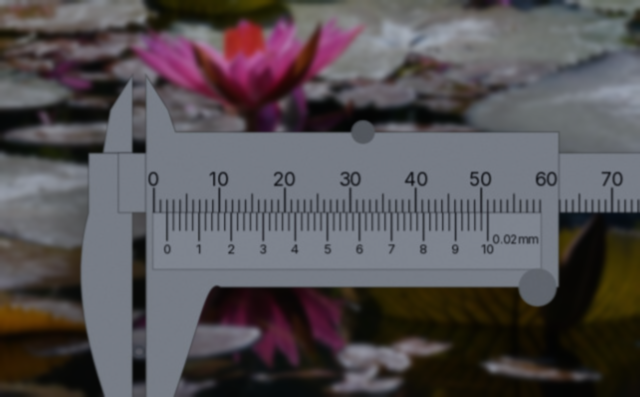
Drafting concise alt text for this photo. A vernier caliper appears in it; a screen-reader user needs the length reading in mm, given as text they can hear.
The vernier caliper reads 2.0 mm
